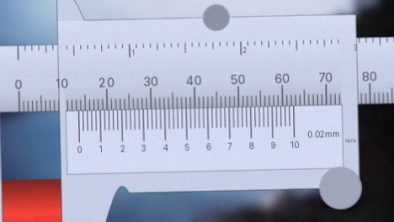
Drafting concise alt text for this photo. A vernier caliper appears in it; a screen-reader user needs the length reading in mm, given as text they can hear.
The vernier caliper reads 13.5 mm
